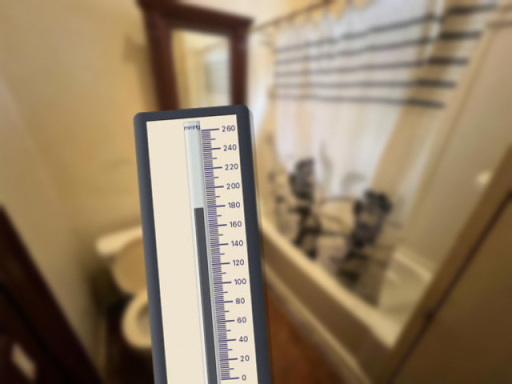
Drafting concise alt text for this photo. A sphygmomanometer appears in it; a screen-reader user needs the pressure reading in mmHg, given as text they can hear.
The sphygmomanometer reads 180 mmHg
